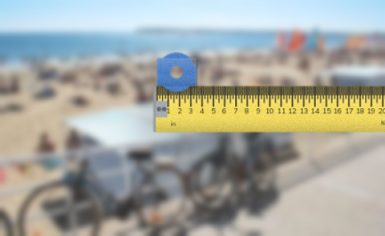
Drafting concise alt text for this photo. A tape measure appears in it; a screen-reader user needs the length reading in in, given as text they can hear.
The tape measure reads 3.5 in
